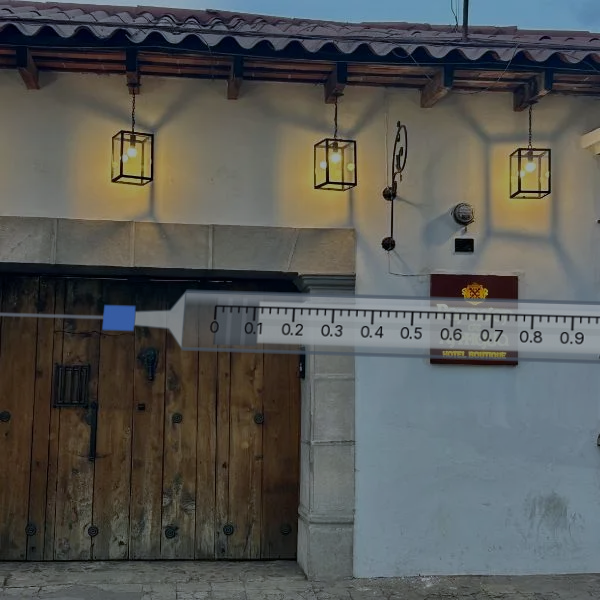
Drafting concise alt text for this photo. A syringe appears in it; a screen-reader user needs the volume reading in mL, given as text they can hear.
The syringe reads 0 mL
